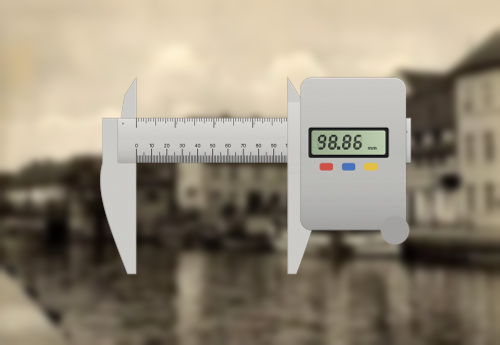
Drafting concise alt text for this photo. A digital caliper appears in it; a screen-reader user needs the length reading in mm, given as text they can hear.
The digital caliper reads 98.86 mm
